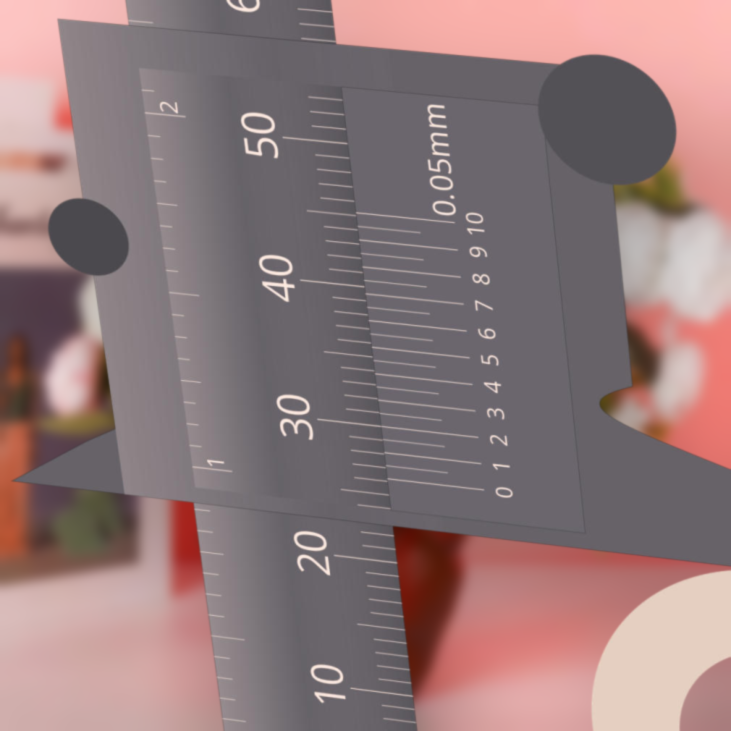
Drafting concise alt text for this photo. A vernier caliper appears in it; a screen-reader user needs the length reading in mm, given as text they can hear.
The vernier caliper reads 26.2 mm
